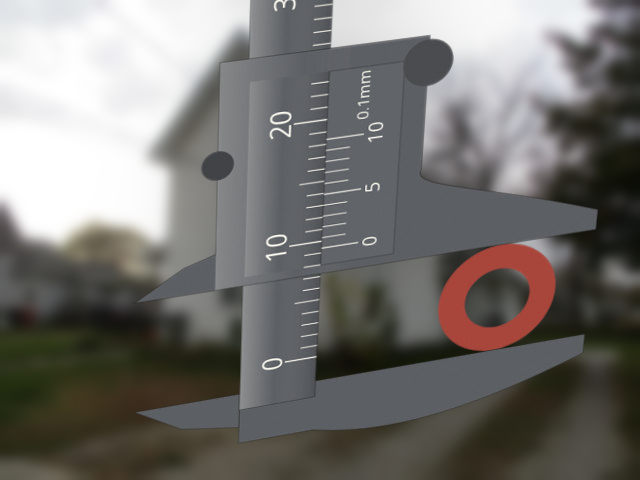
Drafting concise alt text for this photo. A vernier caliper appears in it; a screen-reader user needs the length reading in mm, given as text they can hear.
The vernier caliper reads 9.4 mm
